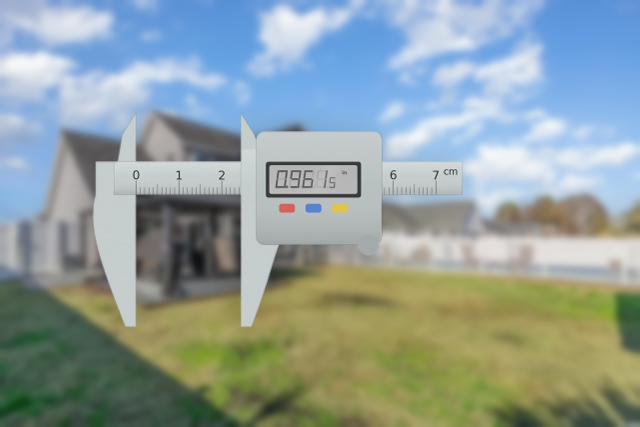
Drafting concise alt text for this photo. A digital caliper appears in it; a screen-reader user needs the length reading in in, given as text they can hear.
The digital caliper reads 0.9615 in
